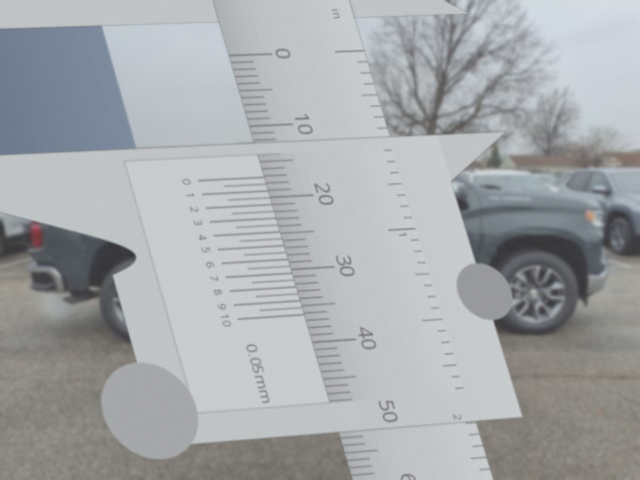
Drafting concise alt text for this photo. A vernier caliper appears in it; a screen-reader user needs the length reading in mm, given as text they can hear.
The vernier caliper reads 17.2 mm
